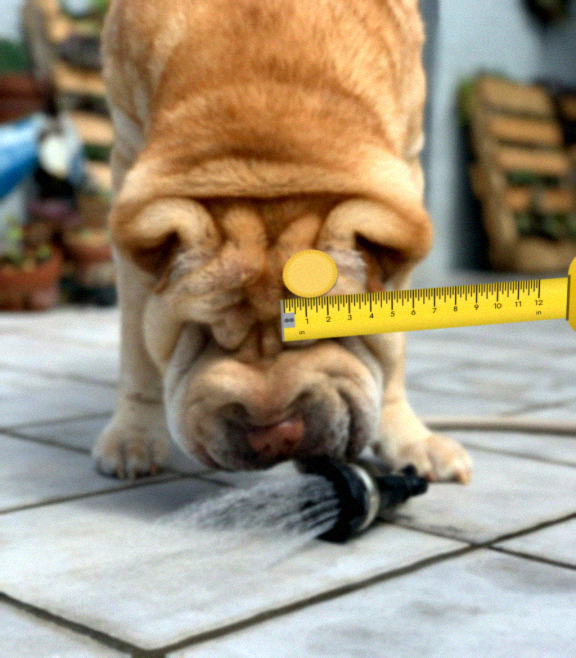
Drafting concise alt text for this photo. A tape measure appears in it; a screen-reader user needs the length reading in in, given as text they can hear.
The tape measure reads 2.5 in
